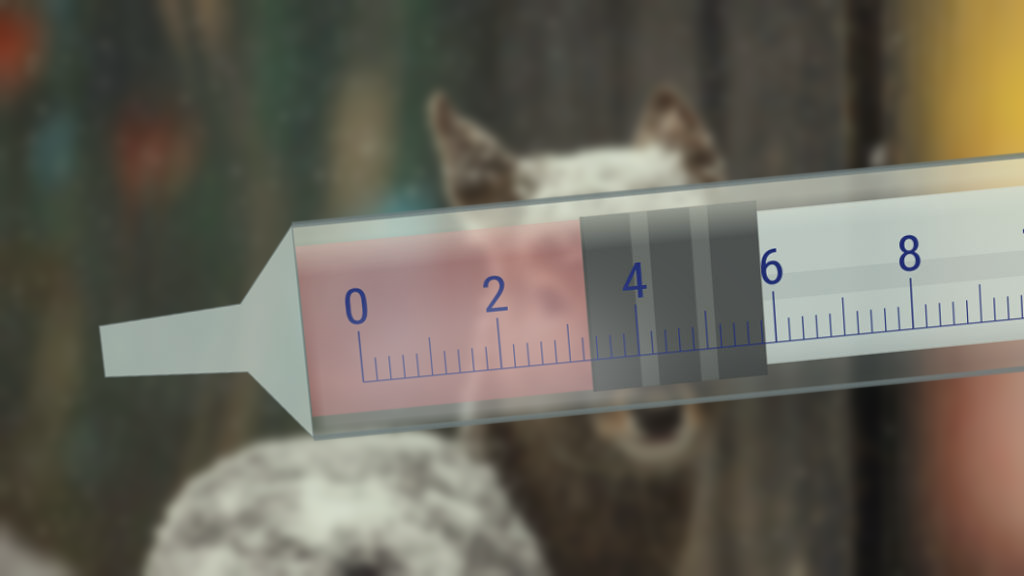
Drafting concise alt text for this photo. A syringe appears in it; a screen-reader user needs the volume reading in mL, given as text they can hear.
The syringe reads 3.3 mL
